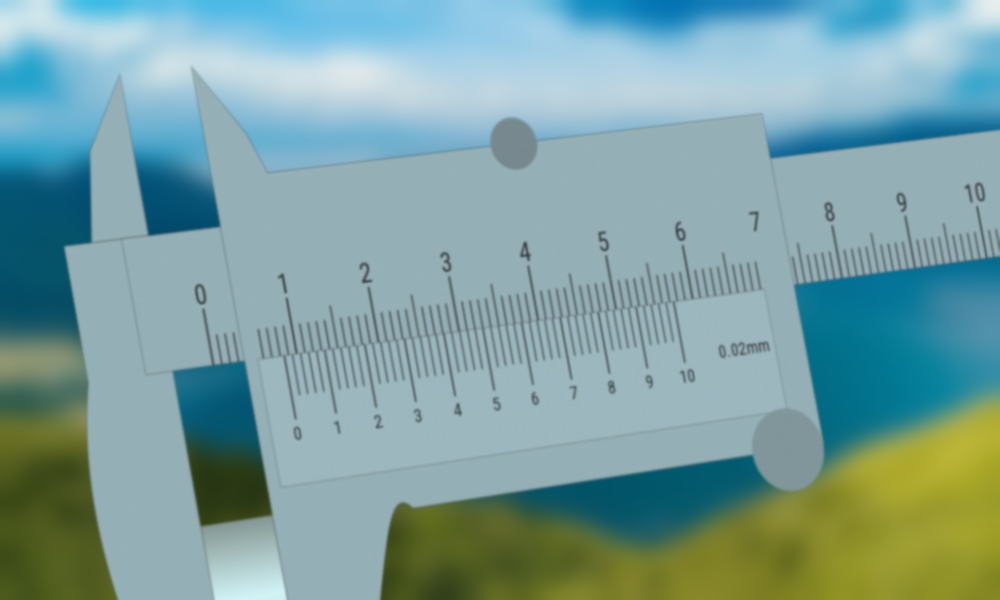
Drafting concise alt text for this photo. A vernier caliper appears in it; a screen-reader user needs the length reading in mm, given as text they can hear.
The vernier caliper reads 8.5 mm
